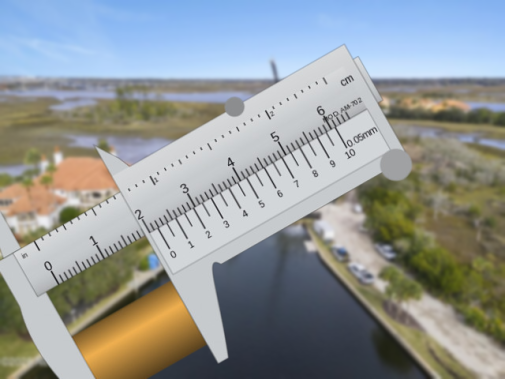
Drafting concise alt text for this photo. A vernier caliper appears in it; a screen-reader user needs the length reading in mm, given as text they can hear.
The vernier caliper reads 21.8 mm
